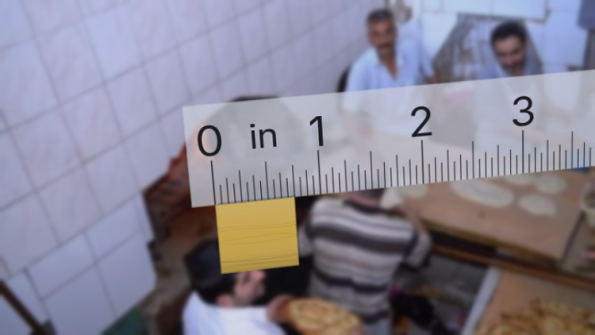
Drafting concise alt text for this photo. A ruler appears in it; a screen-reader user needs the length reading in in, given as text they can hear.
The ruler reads 0.75 in
